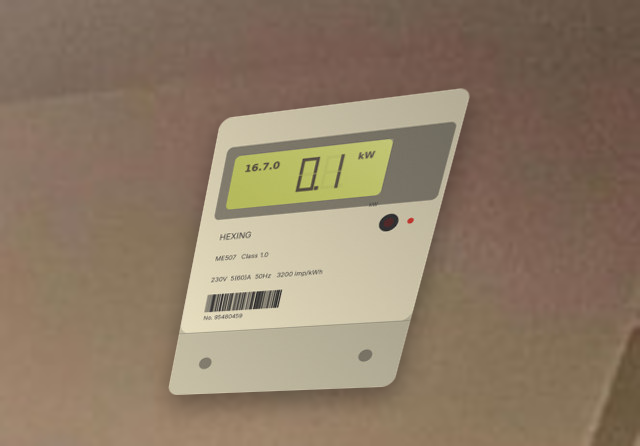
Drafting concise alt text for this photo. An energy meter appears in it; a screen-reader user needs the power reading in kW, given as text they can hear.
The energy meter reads 0.1 kW
